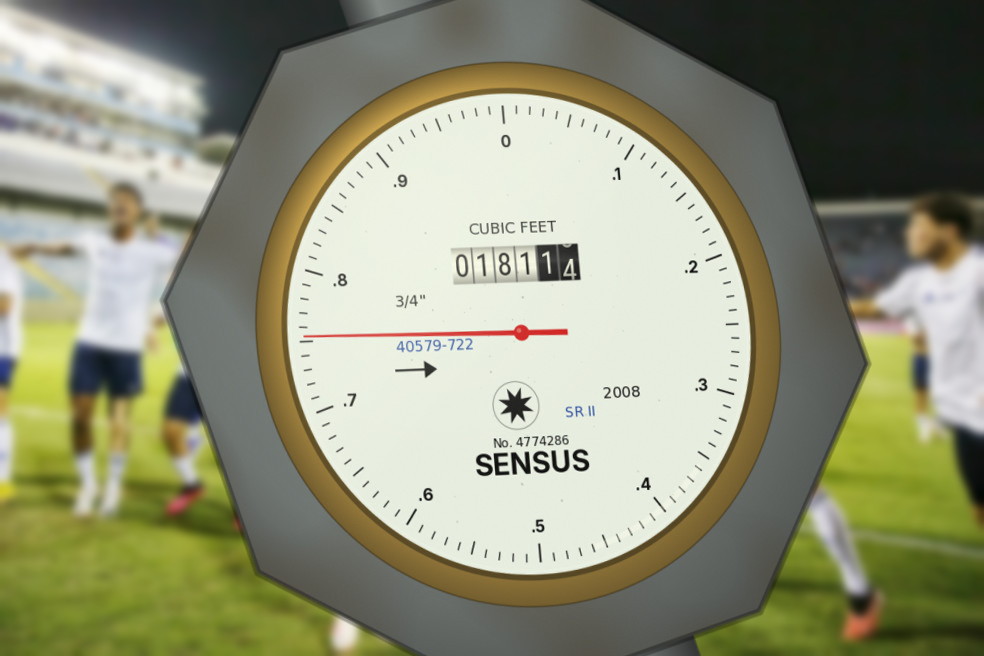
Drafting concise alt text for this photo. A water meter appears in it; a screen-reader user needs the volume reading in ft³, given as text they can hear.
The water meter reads 18113.75 ft³
